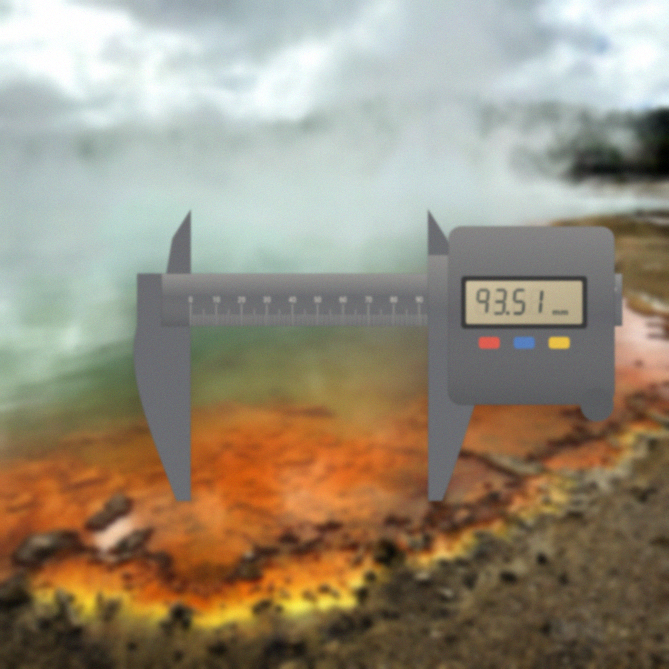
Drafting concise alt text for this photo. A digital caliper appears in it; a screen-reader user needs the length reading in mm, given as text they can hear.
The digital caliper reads 93.51 mm
